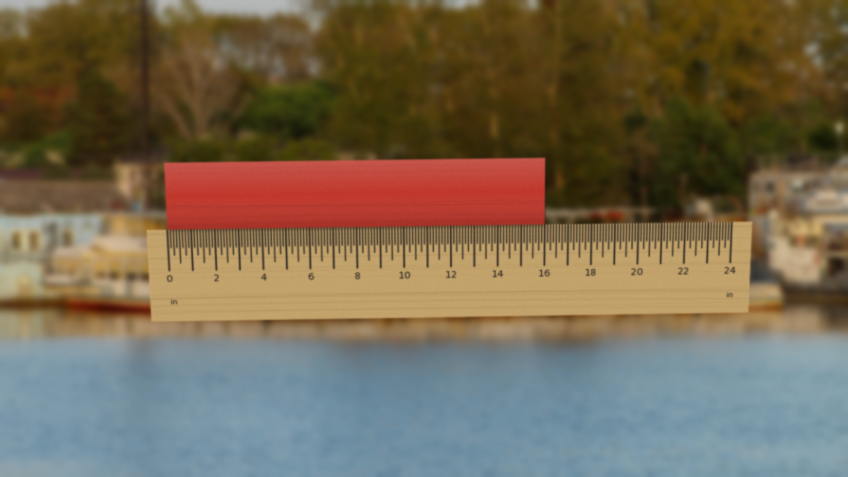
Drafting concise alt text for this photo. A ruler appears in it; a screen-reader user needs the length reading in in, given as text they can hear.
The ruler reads 16 in
